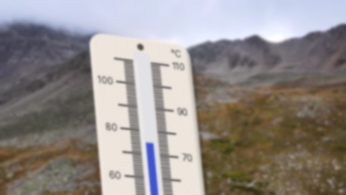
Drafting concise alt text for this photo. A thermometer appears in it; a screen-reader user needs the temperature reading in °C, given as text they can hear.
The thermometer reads 75 °C
